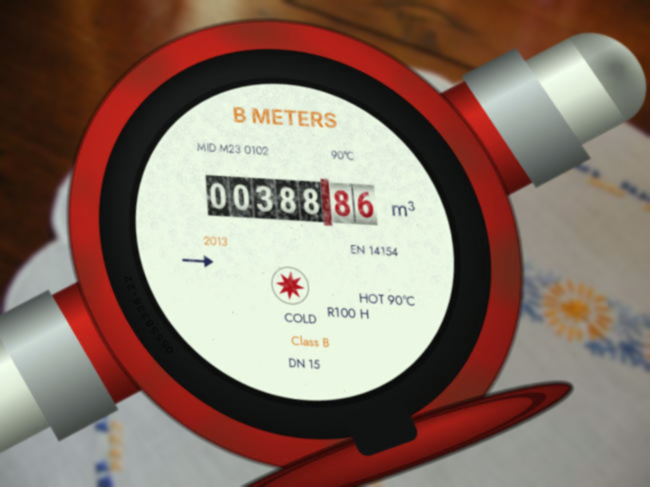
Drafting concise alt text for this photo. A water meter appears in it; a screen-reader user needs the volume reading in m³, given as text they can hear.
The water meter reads 388.86 m³
